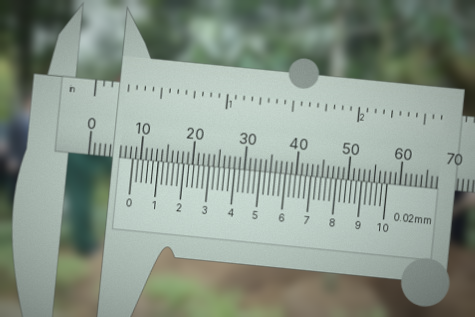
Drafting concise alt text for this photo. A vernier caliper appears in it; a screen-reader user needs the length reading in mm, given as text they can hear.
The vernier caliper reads 8.5 mm
